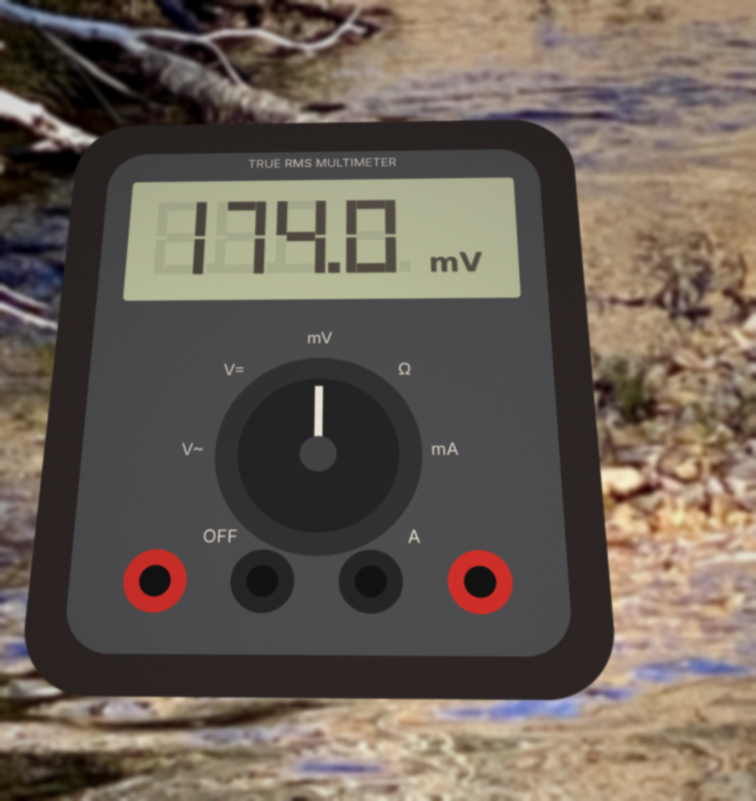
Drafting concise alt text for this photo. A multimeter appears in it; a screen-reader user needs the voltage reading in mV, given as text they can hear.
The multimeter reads 174.0 mV
